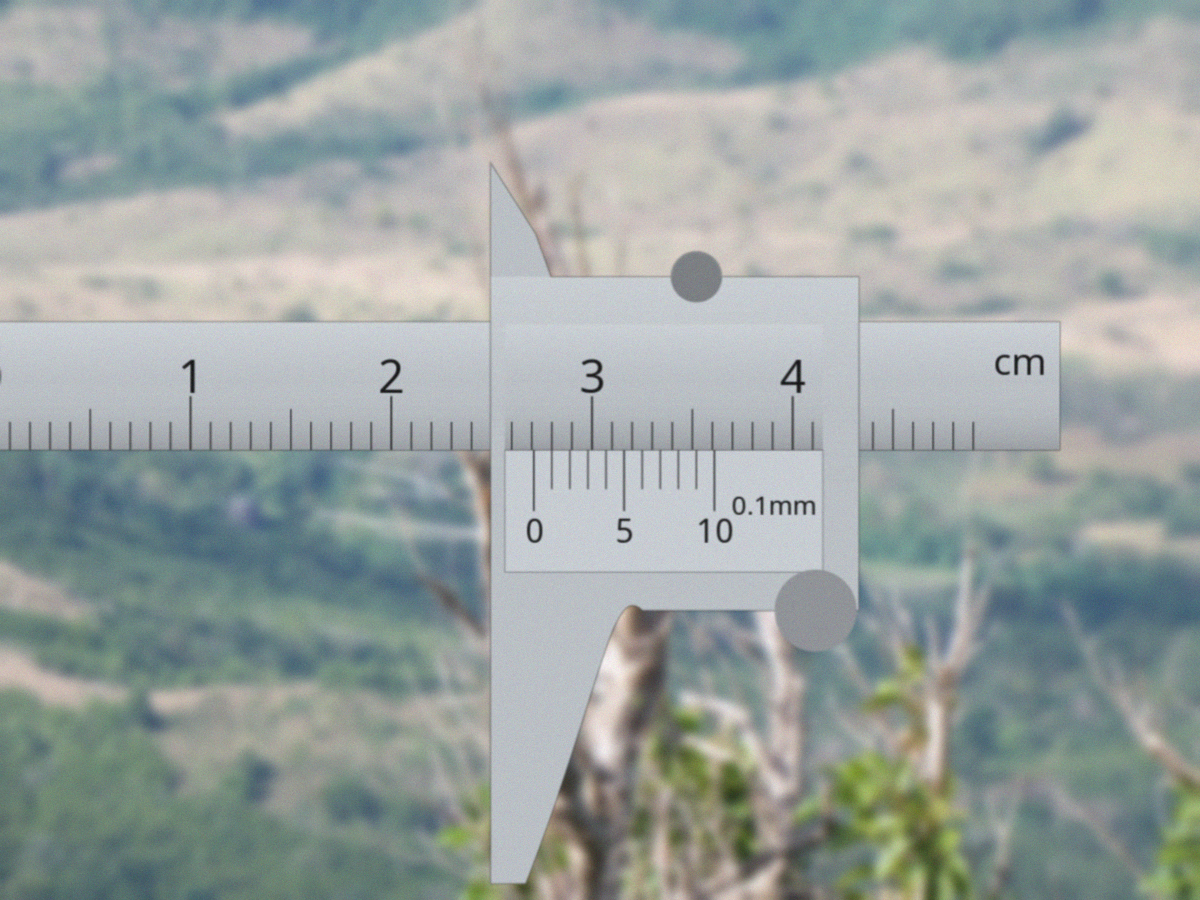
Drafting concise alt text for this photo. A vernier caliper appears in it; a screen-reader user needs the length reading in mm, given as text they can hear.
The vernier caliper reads 27.1 mm
